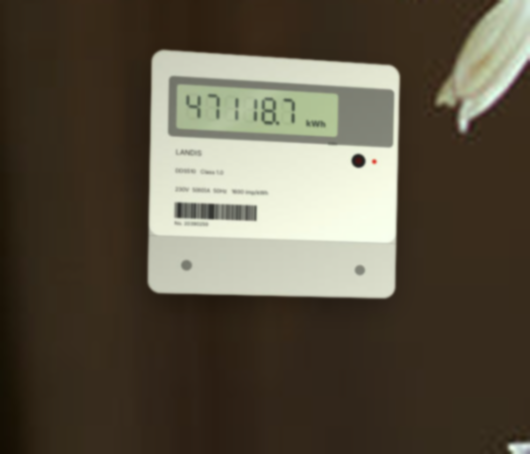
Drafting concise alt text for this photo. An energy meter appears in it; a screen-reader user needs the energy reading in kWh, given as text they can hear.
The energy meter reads 47118.7 kWh
